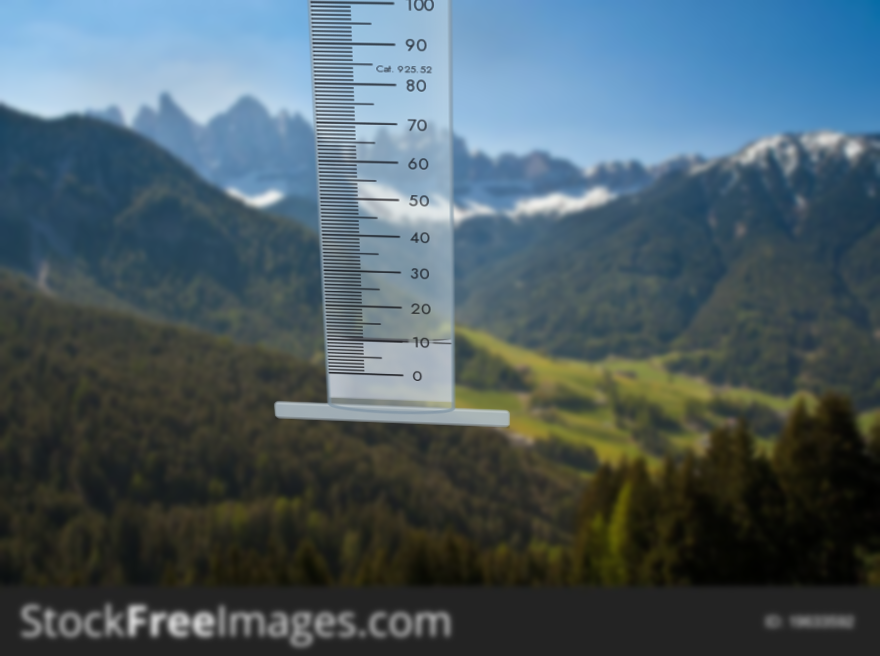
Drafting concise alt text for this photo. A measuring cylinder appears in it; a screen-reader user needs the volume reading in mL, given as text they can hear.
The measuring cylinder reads 10 mL
